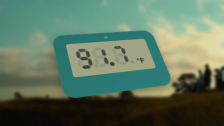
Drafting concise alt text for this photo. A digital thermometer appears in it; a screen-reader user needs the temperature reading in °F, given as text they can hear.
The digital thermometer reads 91.7 °F
